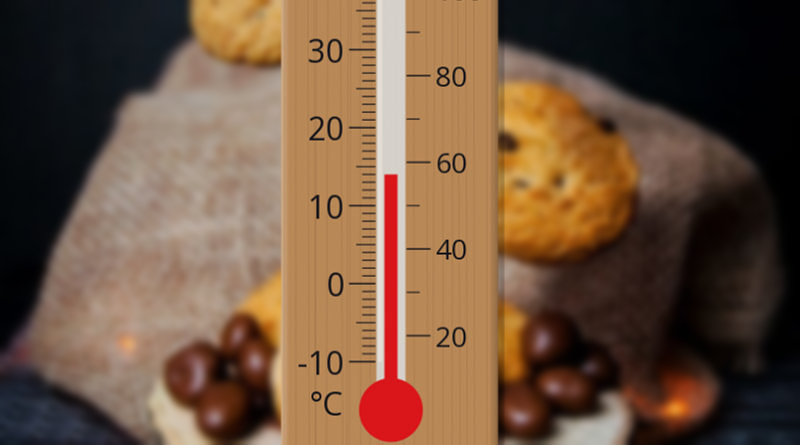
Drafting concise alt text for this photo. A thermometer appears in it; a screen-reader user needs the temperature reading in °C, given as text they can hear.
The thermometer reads 14 °C
